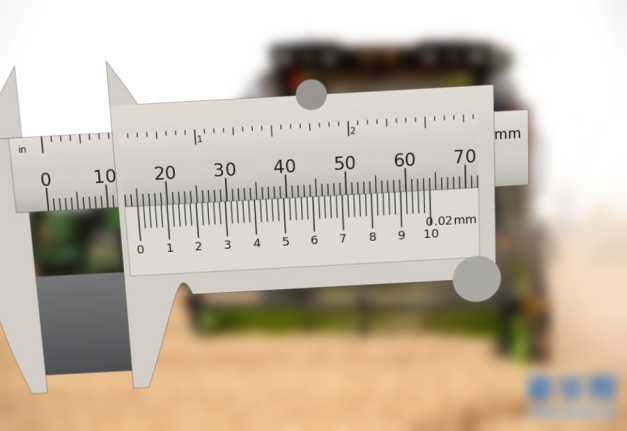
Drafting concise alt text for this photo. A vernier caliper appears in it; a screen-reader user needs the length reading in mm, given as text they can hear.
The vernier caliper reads 15.0 mm
